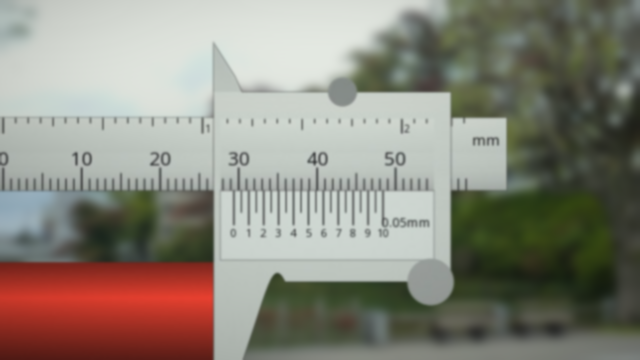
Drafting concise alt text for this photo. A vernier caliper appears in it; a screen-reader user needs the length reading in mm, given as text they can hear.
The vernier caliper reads 29.4 mm
